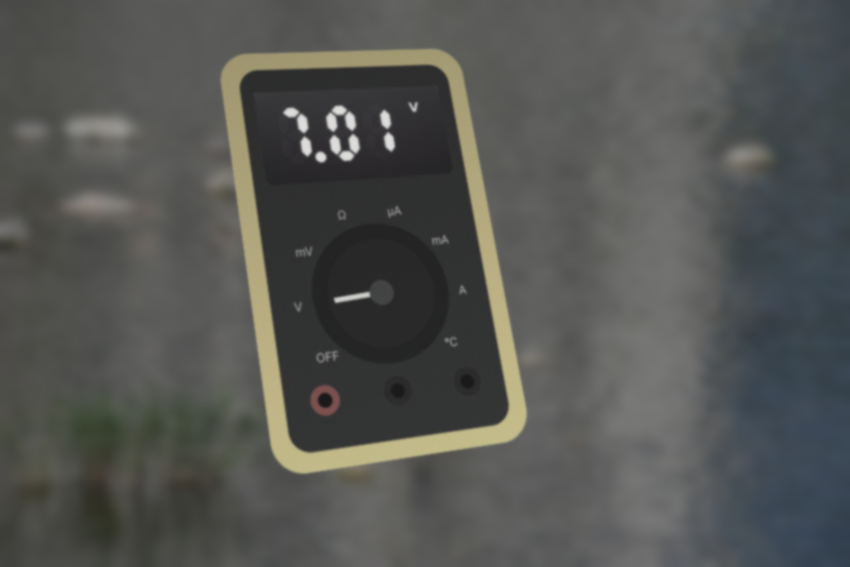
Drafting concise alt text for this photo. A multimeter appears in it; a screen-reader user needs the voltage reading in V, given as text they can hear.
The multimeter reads 7.01 V
